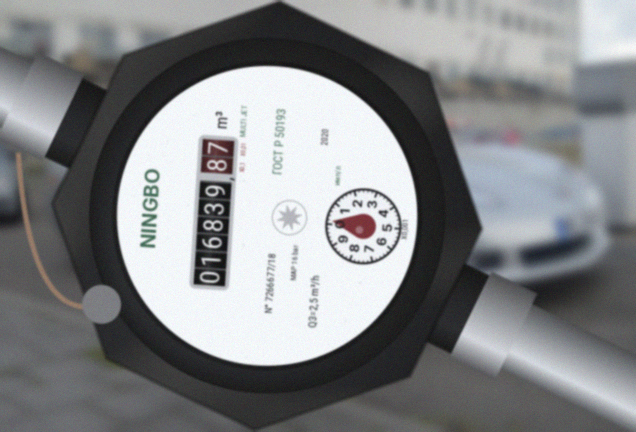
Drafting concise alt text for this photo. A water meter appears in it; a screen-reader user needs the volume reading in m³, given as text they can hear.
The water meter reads 16839.870 m³
